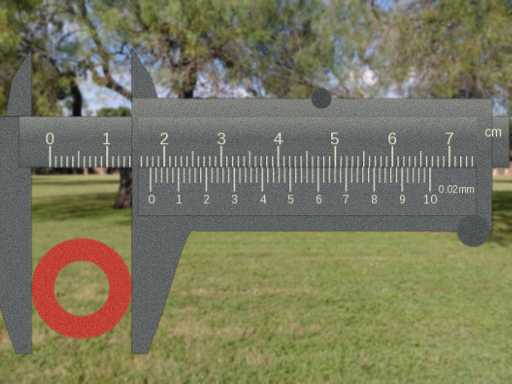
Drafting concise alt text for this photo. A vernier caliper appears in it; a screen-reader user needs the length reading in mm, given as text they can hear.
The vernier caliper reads 17.6 mm
